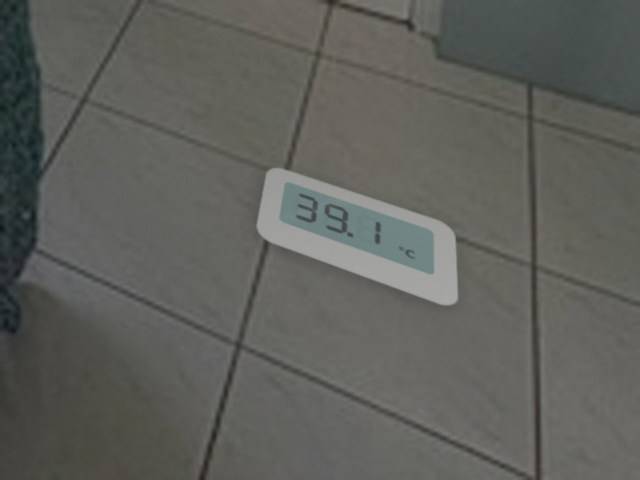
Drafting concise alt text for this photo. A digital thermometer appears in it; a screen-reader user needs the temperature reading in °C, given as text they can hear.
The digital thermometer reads 39.1 °C
